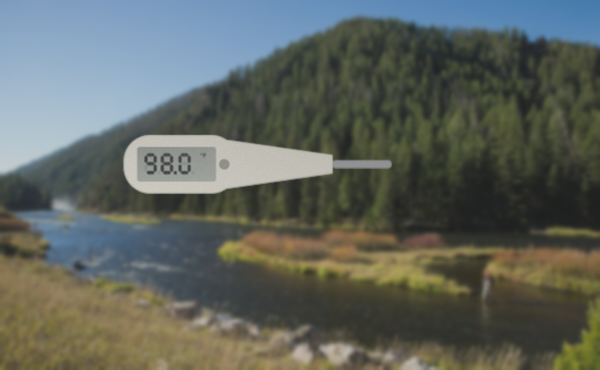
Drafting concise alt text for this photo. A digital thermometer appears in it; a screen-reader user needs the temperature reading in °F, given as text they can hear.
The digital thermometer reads 98.0 °F
